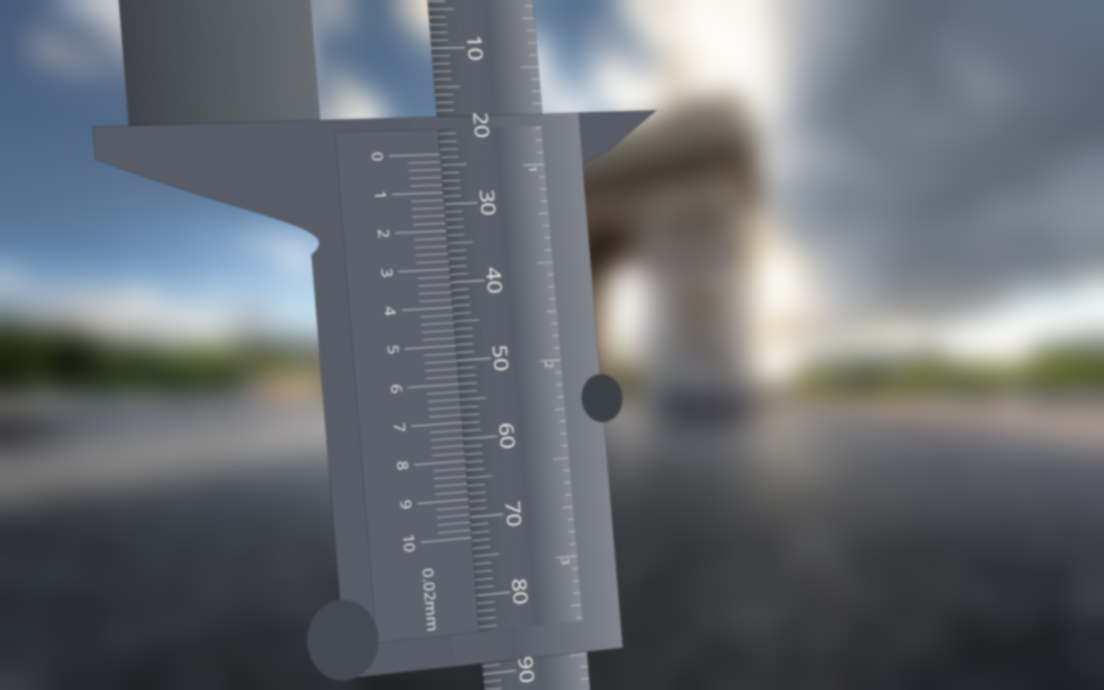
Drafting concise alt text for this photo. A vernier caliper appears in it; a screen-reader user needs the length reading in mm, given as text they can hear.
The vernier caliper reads 23.6 mm
